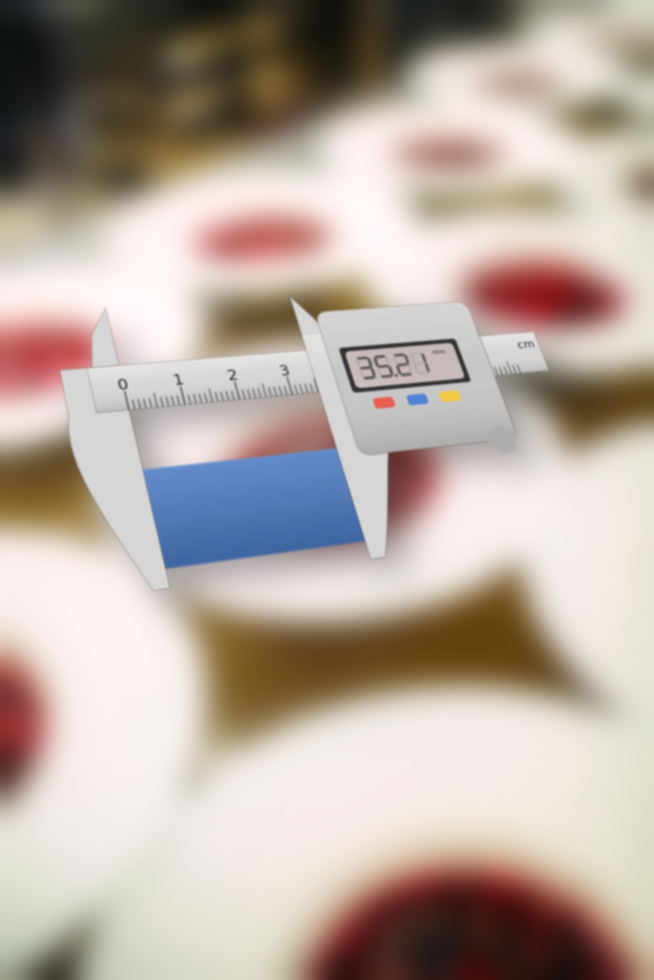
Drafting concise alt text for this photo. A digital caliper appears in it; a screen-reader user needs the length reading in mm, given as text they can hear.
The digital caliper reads 35.21 mm
